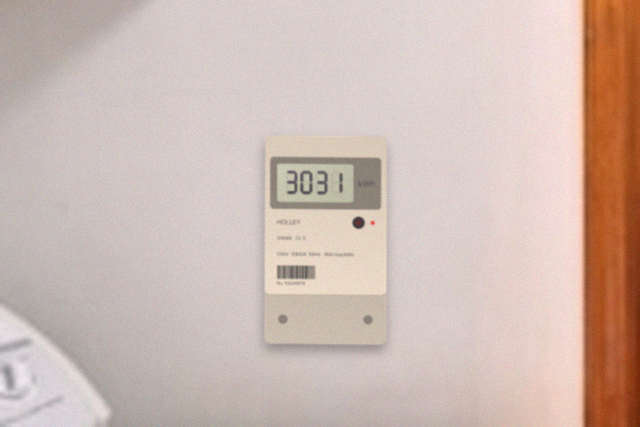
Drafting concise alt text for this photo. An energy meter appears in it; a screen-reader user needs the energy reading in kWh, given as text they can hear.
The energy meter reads 3031 kWh
